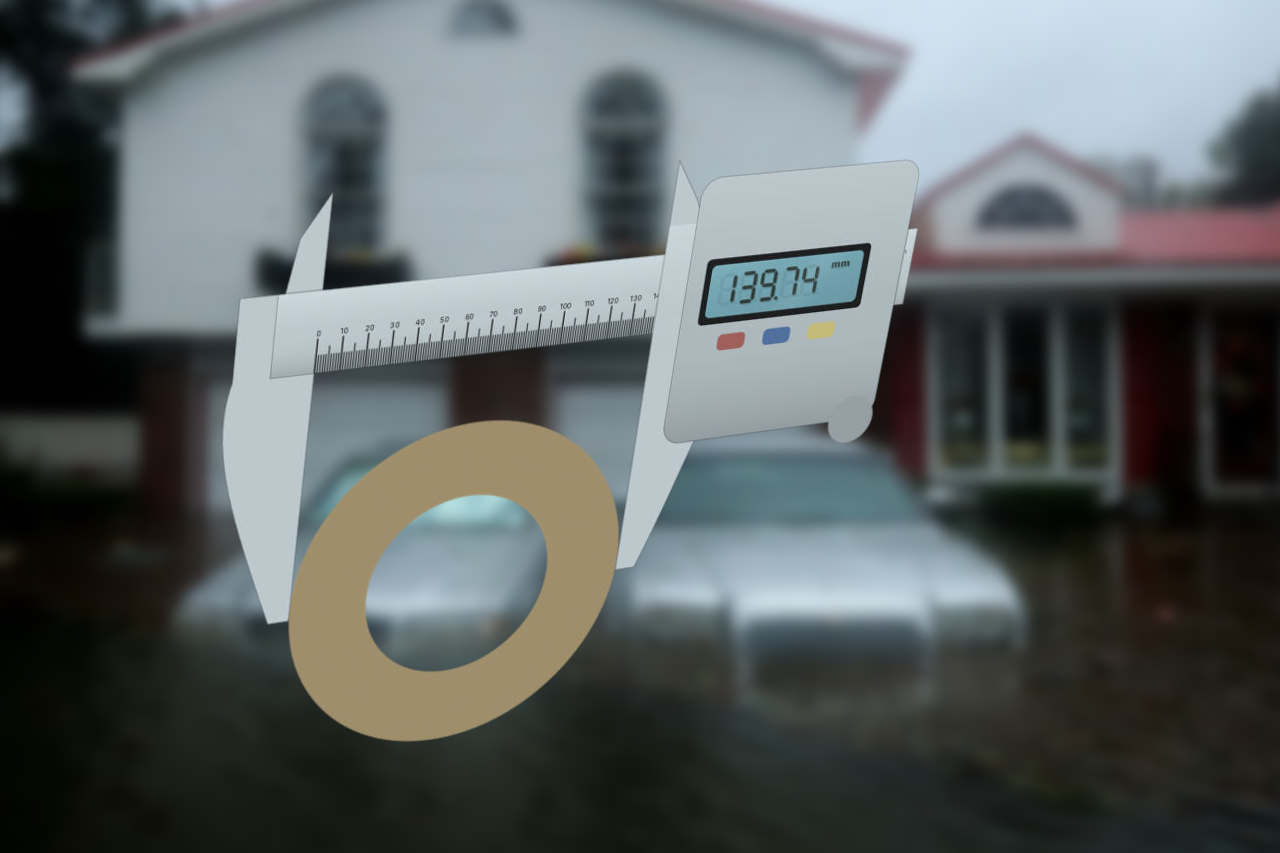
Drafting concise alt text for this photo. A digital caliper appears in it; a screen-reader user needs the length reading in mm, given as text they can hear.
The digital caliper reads 139.74 mm
